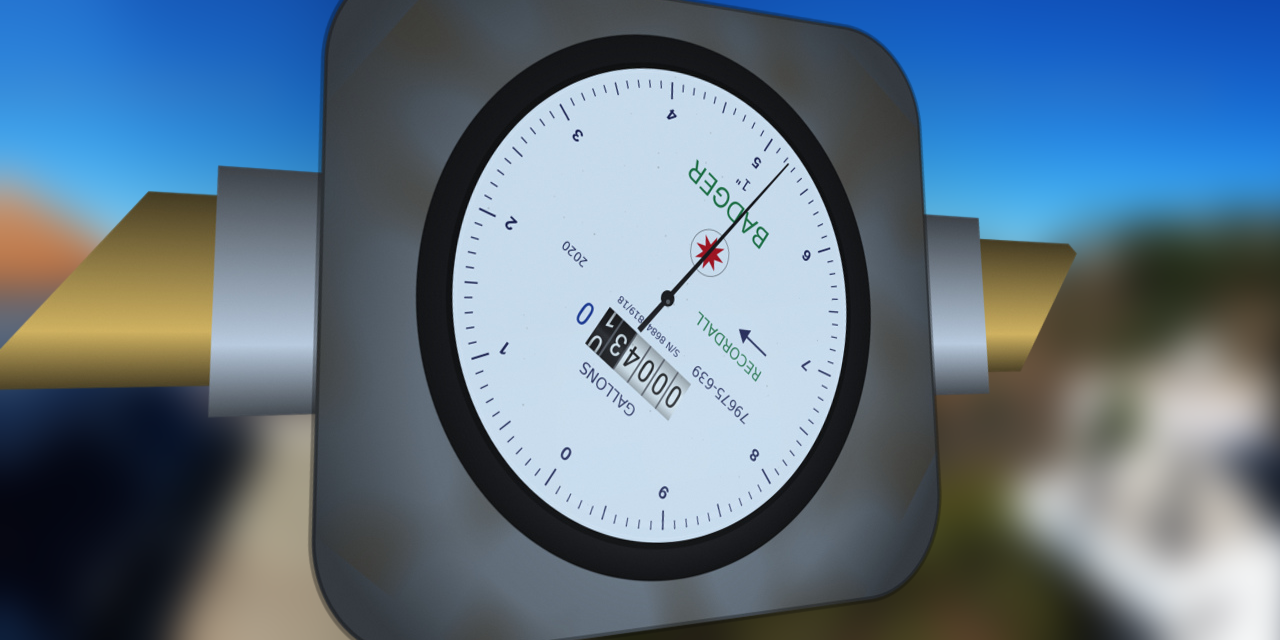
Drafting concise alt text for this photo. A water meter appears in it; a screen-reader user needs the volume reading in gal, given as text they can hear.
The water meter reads 4305.2 gal
